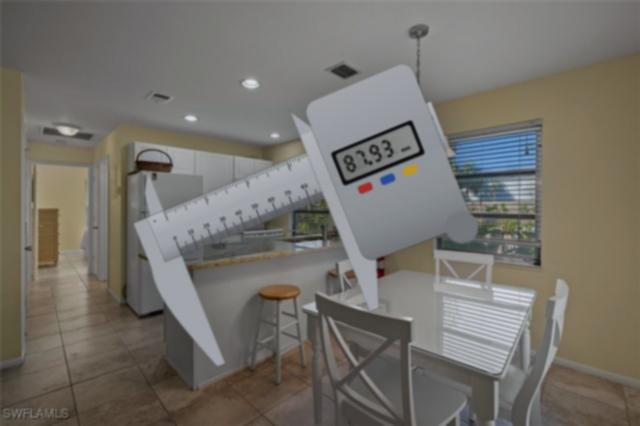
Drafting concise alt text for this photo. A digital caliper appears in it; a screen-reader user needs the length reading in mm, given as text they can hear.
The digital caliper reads 87.93 mm
